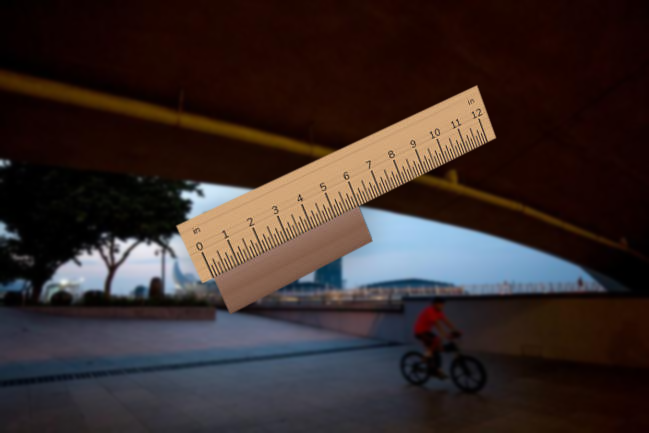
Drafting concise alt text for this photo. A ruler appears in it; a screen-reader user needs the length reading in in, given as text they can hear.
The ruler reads 6 in
